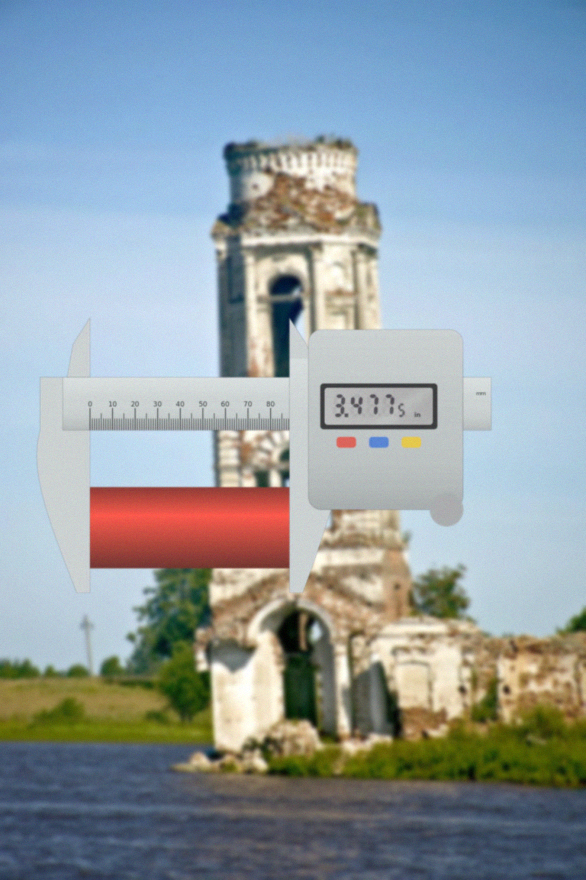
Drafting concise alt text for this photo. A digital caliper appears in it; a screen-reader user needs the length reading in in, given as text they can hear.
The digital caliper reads 3.4775 in
